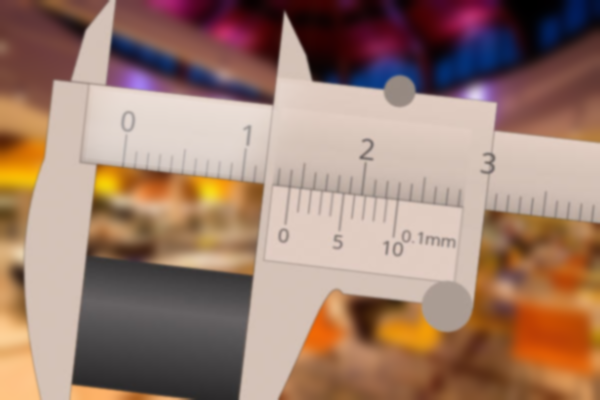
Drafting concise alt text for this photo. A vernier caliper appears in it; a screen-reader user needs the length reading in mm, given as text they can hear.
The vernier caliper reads 14.0 mm
